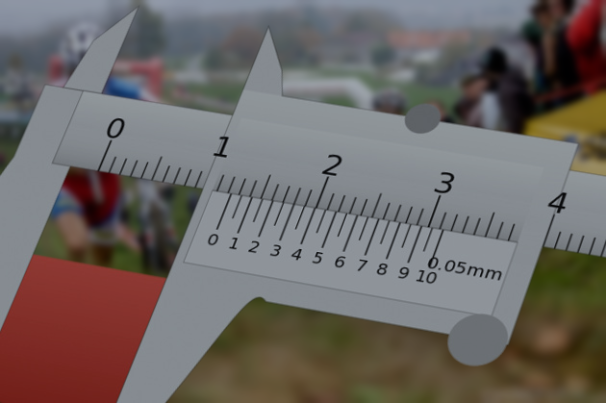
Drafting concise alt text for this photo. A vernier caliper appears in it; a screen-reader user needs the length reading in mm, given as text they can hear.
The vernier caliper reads 12.3 mm
